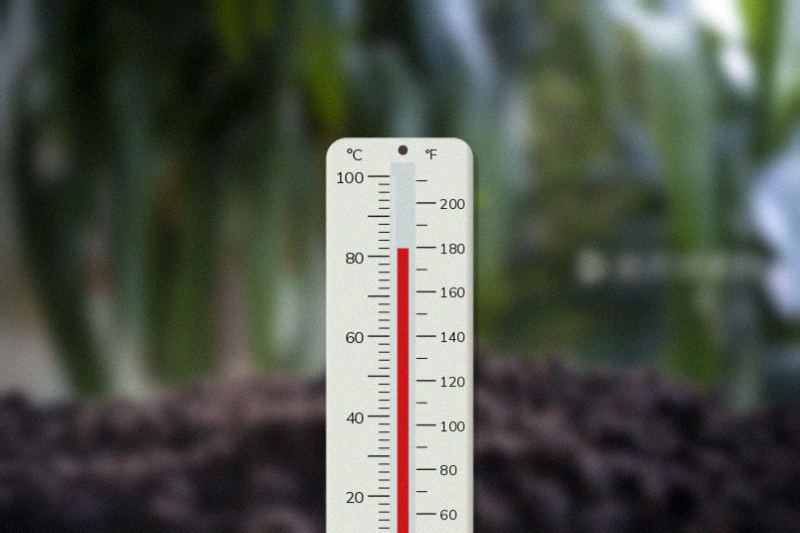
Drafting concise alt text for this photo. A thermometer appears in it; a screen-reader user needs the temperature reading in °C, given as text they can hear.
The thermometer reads 82 °C
